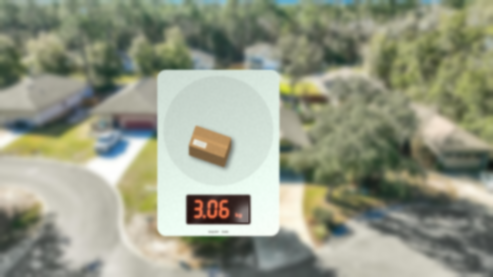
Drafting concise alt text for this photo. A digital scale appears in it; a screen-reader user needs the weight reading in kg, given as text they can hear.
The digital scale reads 3.06 kg
